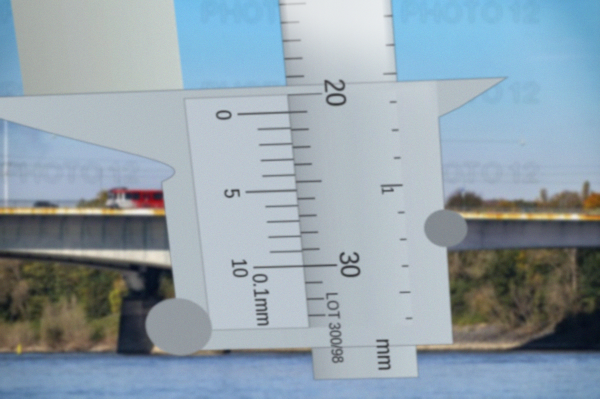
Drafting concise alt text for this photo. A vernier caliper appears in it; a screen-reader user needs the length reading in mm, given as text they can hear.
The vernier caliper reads 21.0 mm
